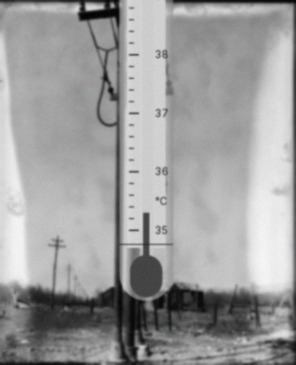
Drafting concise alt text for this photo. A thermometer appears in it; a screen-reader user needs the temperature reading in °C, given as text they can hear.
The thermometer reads 35.3 °C
